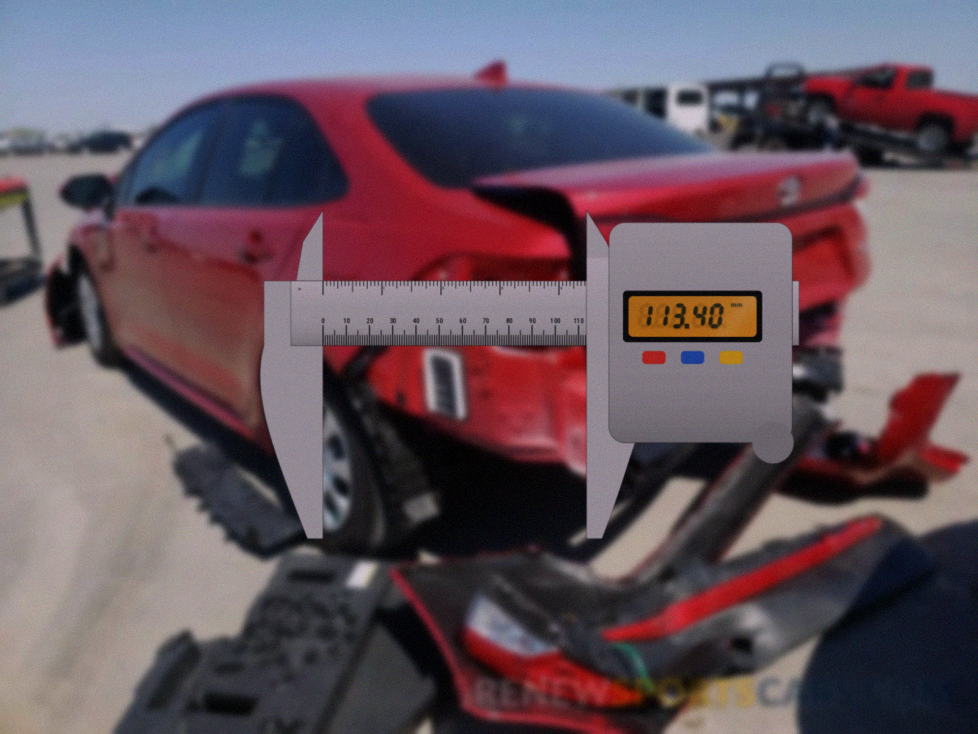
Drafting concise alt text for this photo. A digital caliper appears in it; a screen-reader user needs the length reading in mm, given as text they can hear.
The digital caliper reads 113.40 mm
